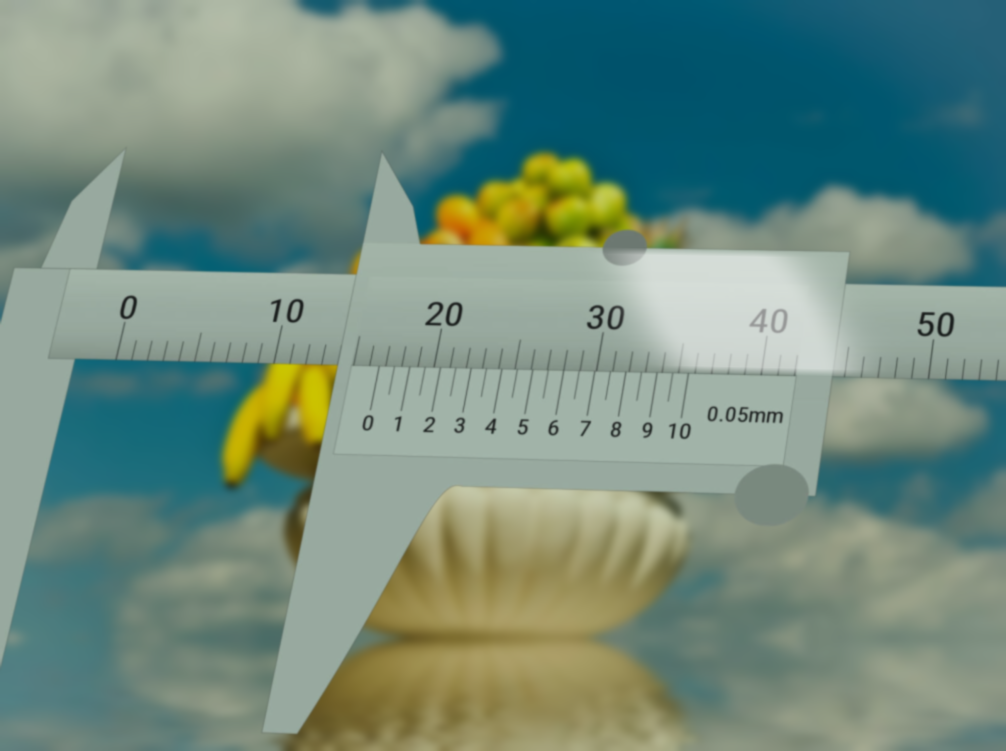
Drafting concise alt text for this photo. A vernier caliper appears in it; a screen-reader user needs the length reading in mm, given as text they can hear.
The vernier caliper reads 16.6 mm
